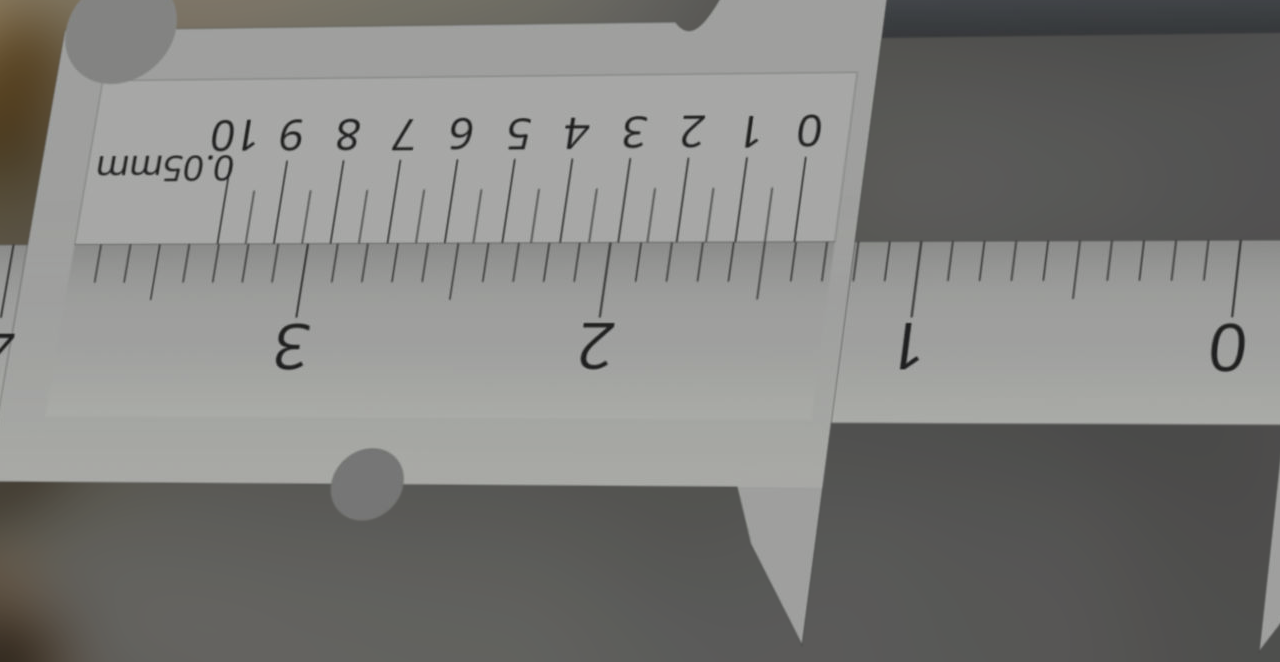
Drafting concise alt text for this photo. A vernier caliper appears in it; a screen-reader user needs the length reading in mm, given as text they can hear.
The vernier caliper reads 14.05 mm
